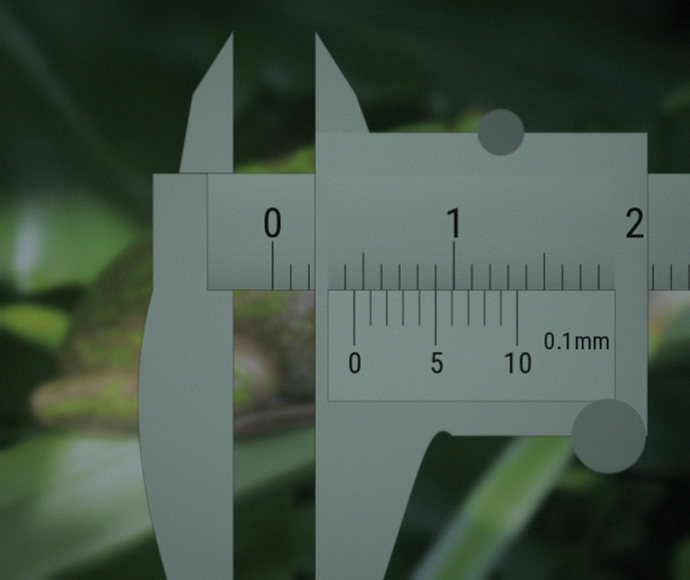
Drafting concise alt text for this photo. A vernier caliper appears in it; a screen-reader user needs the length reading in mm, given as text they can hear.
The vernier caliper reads 4.5 mm
